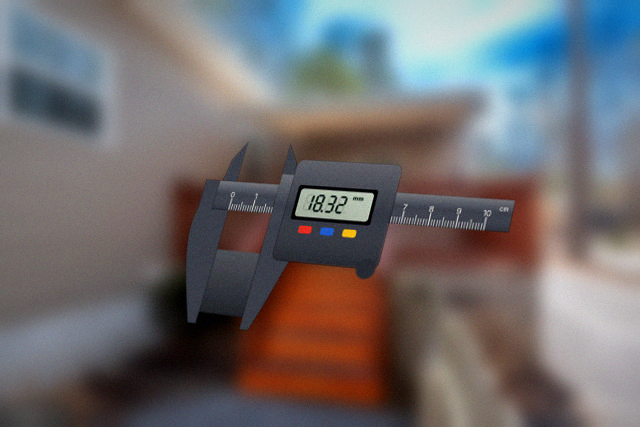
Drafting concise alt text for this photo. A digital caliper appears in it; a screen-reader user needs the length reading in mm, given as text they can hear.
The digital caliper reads 18.32 mm
